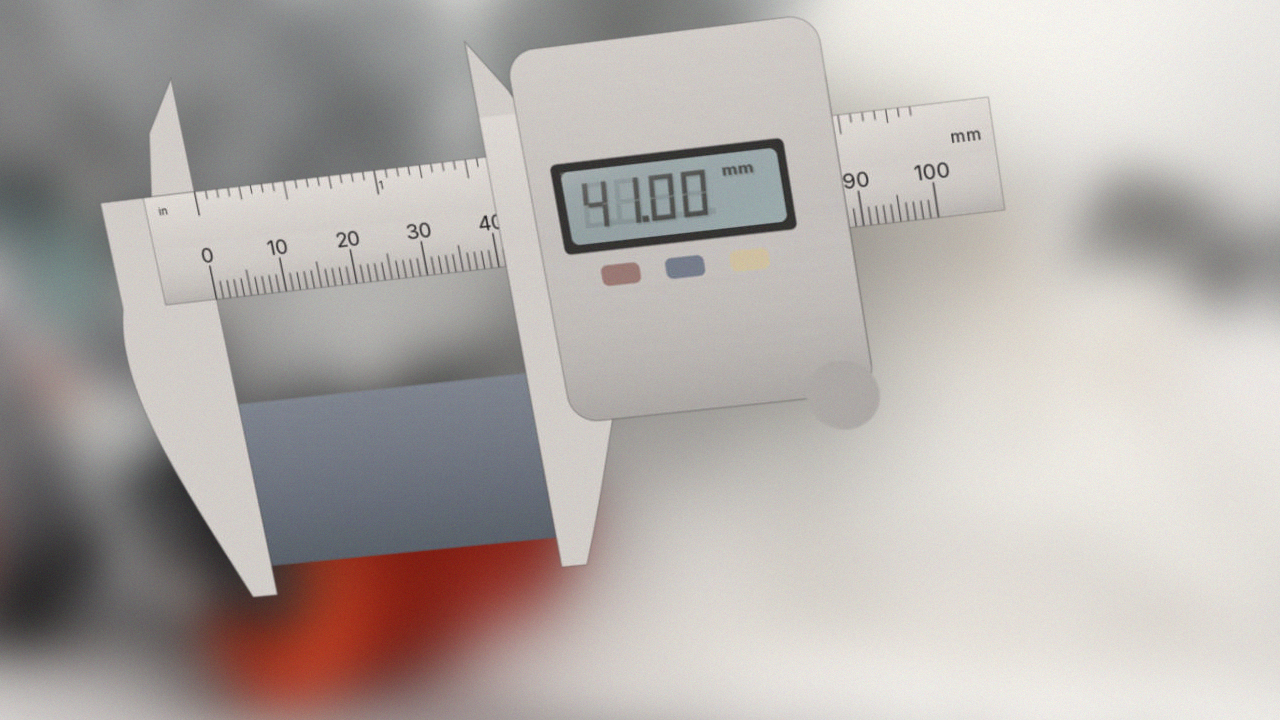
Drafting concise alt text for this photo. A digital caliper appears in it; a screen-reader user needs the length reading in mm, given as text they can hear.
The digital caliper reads 41.00 mm
